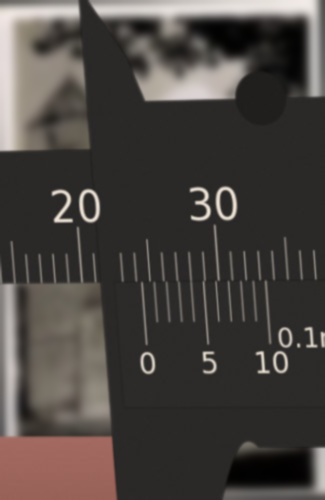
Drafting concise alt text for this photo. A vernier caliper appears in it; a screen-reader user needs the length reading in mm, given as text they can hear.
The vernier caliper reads 24.4 mm
